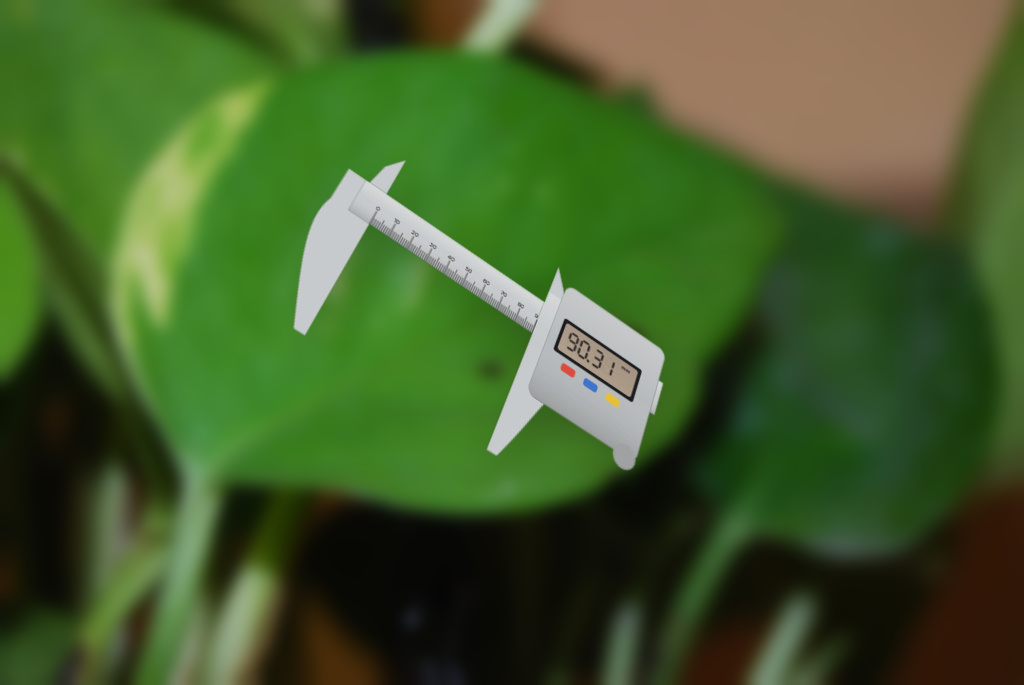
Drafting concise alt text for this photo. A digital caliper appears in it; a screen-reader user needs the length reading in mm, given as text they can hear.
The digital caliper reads 90.31 mm
